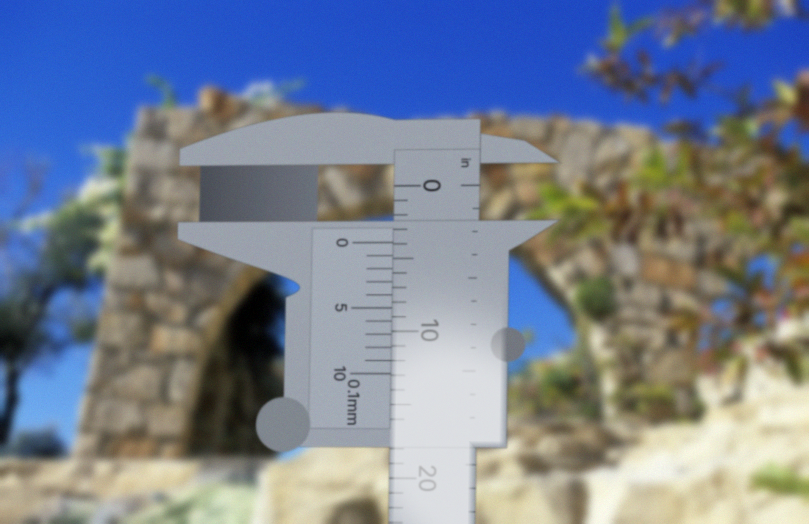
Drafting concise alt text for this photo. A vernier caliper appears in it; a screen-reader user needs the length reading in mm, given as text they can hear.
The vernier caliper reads 3.9 mm
